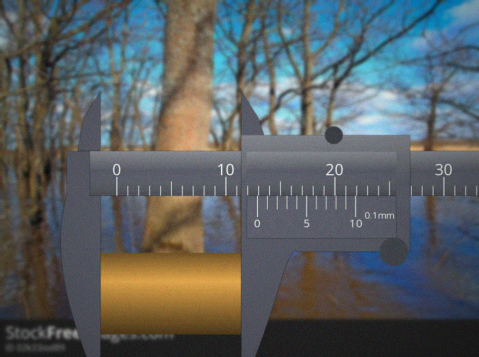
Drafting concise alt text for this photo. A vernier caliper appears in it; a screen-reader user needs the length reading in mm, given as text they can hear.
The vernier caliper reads 12.9 mm
